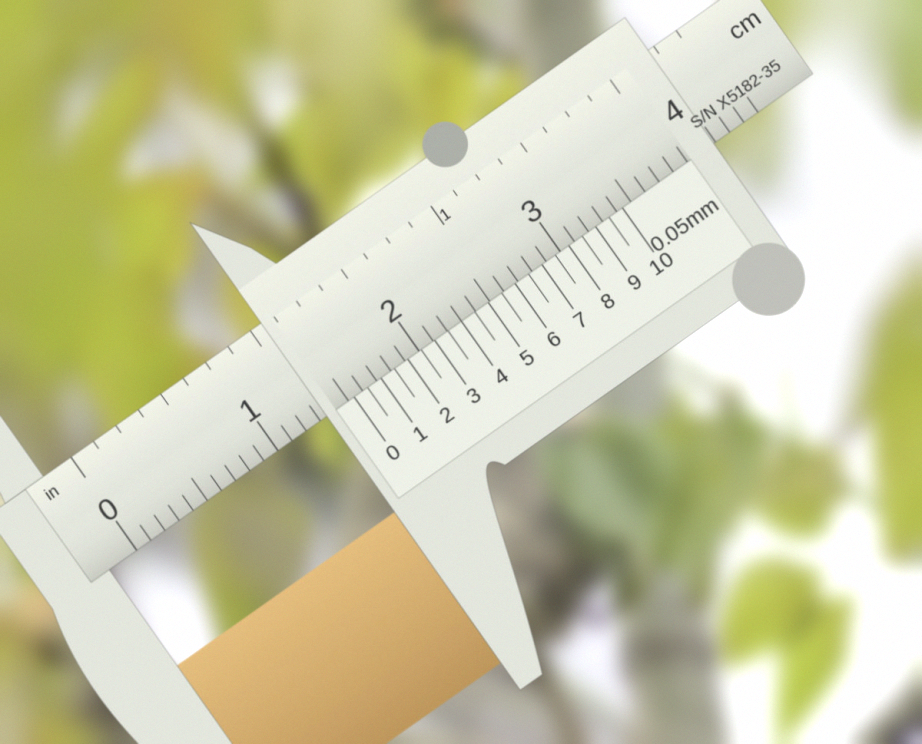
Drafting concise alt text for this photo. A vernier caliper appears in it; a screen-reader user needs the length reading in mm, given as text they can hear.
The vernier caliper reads 15.4 mm
